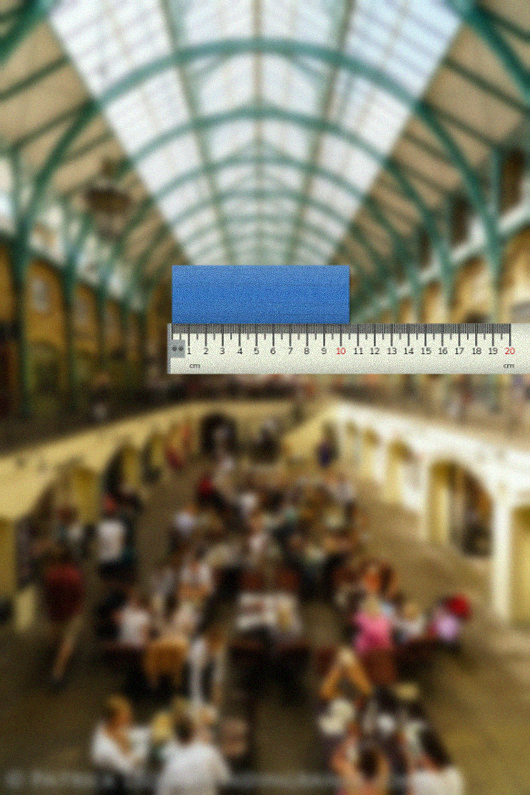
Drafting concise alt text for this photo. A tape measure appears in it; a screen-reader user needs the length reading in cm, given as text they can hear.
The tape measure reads 10.5 cm
